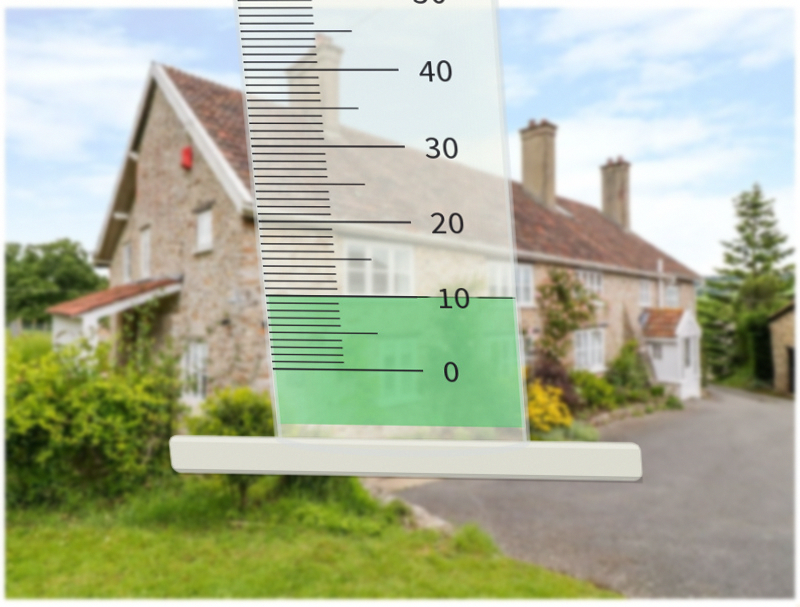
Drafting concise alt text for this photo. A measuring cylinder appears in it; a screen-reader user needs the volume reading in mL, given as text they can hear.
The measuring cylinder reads 10 mL
